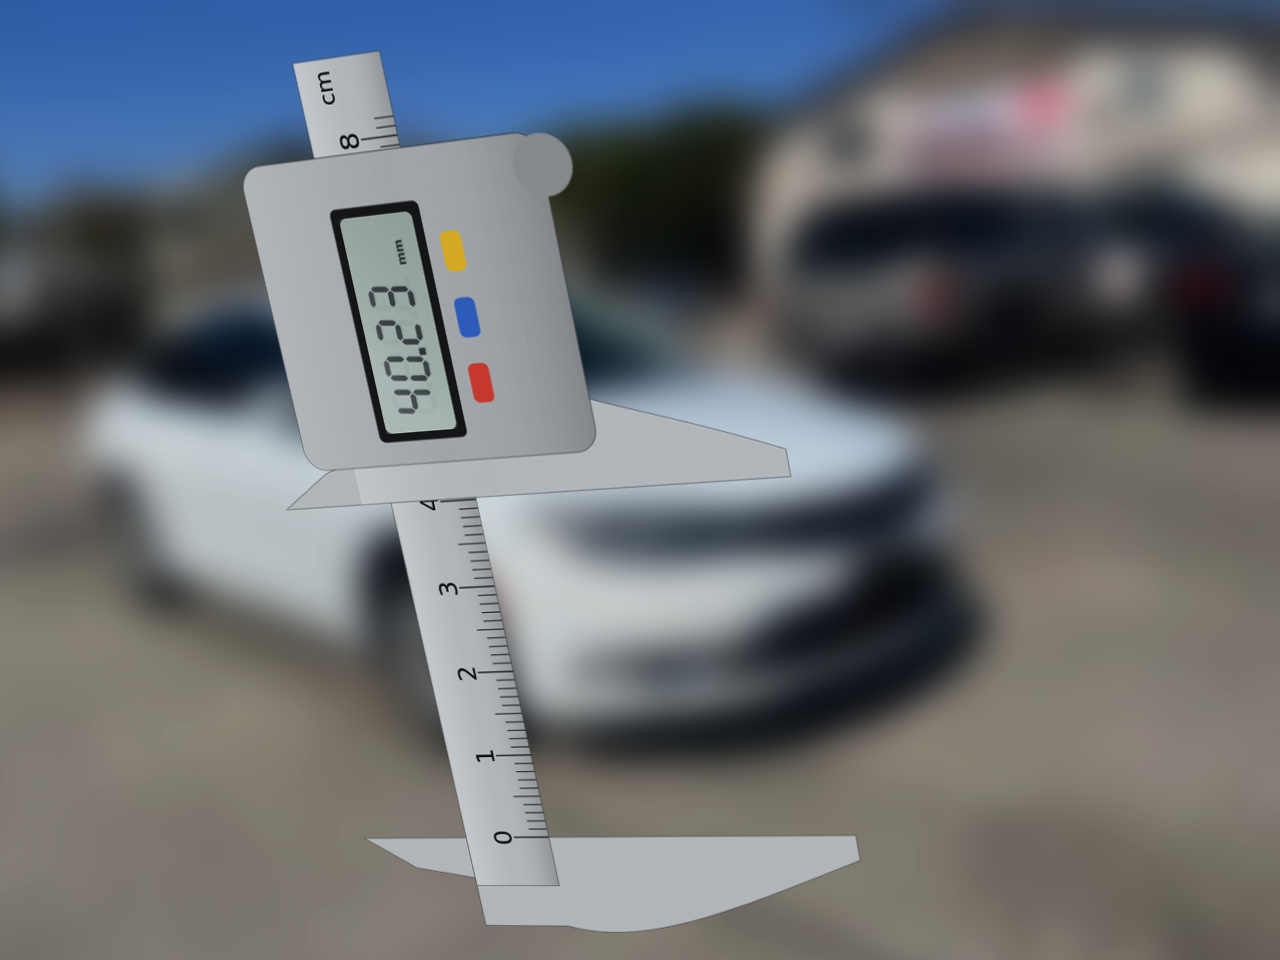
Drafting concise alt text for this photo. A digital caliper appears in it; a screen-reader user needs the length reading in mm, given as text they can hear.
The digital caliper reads 40.23 mm
